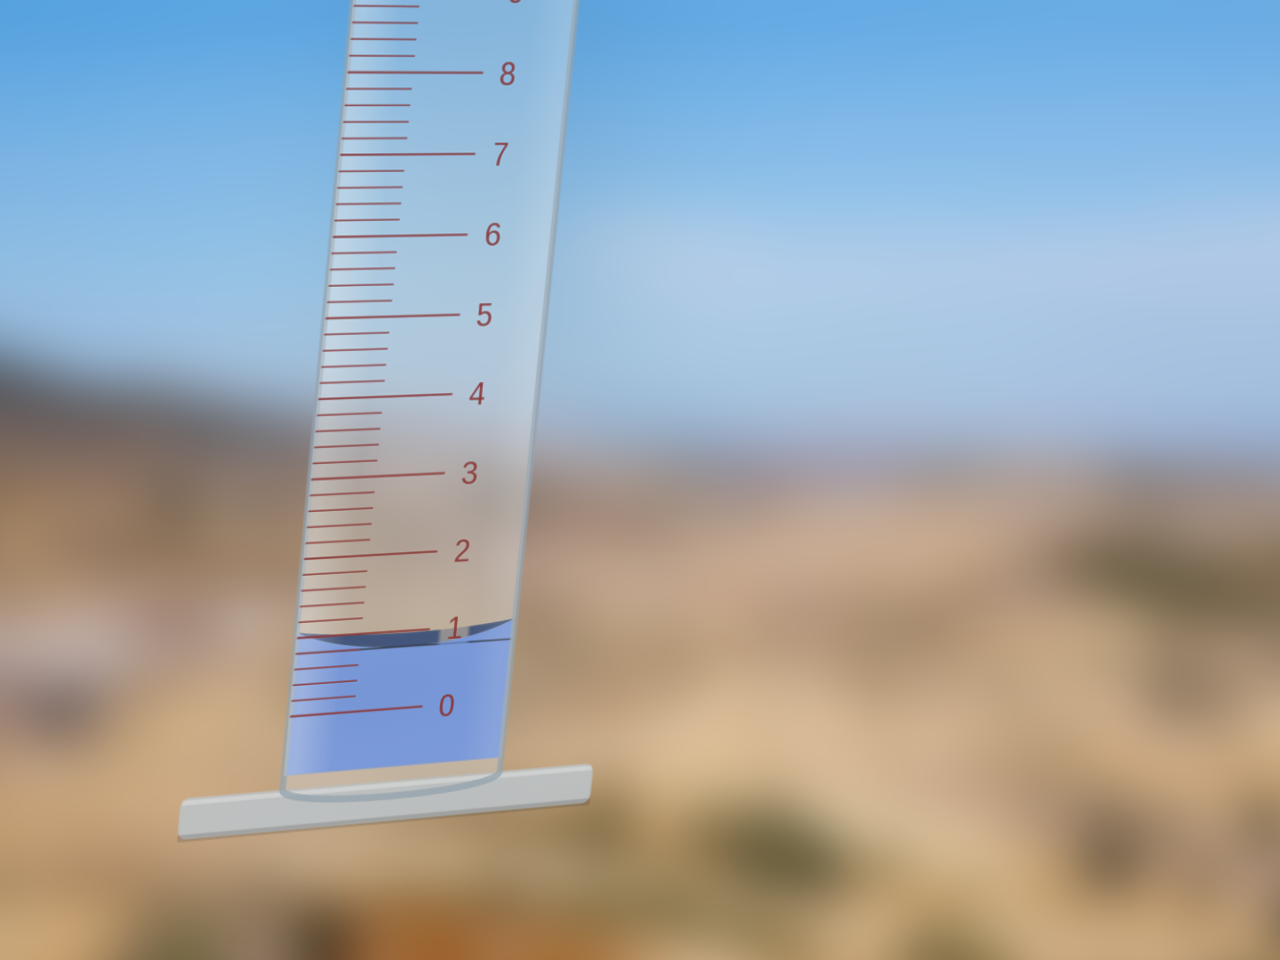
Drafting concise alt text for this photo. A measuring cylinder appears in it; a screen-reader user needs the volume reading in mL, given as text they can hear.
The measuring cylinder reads 0.8 mL
